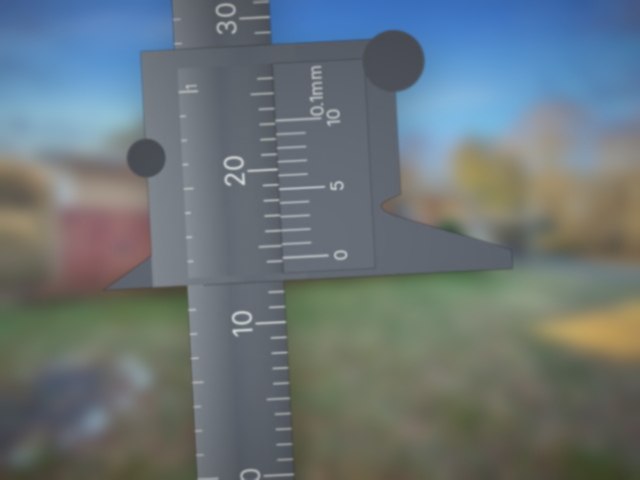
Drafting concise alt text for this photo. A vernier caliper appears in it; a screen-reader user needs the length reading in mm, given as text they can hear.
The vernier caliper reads 14.2 mm
